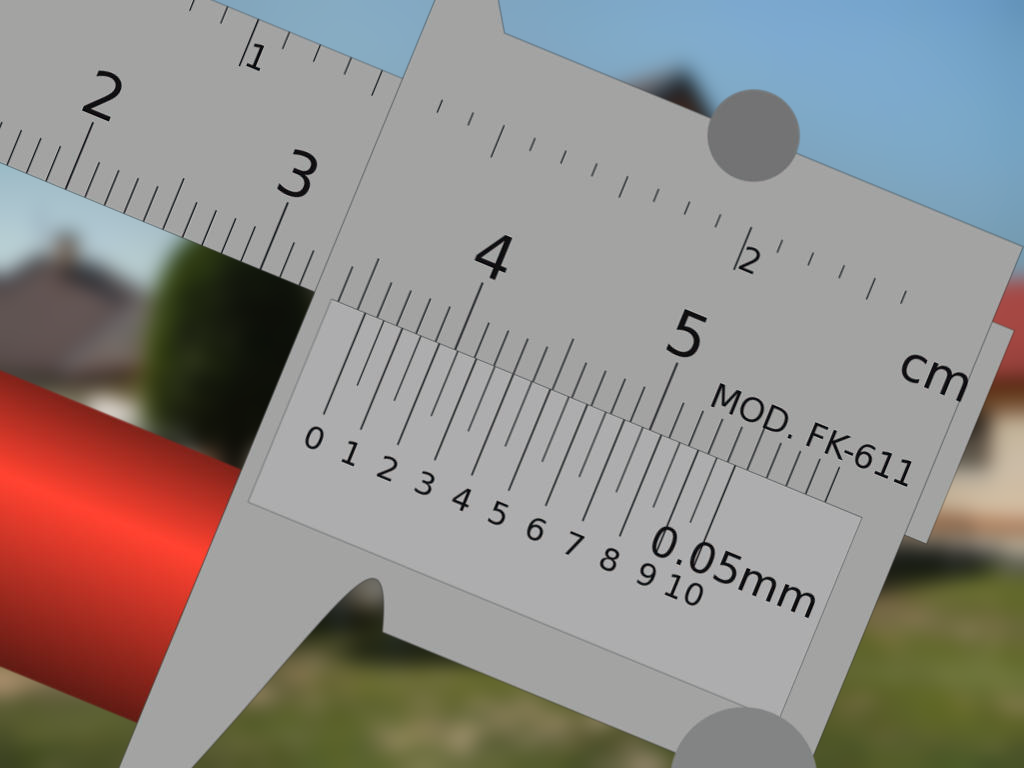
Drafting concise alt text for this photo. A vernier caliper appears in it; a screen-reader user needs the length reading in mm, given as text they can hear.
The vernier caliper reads 35.4 mm
